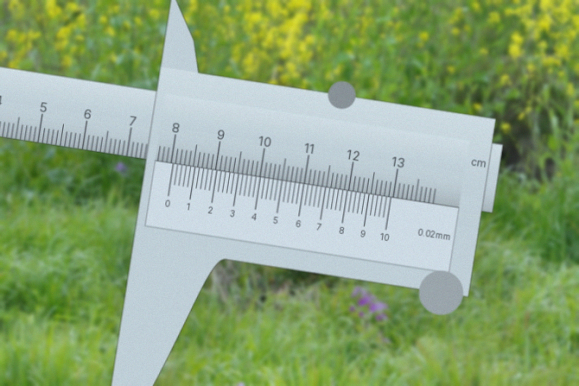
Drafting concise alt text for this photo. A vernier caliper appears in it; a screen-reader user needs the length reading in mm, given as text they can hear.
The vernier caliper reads 80.5 mm
